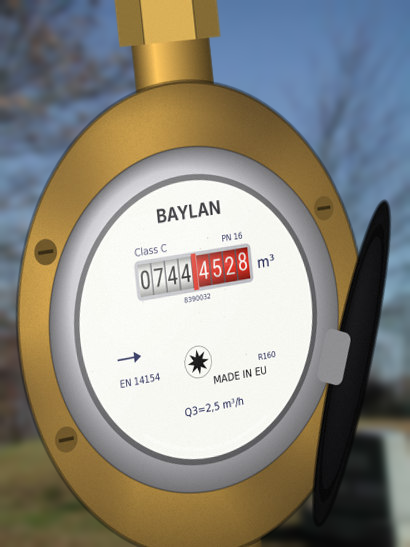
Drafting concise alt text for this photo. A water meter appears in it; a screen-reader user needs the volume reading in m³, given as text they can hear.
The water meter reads 744.4528 m³
